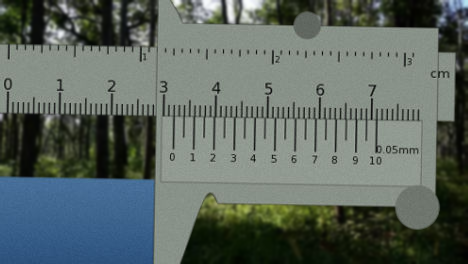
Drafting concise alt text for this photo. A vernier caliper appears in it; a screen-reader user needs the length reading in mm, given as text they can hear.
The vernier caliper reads 32.0 mm
